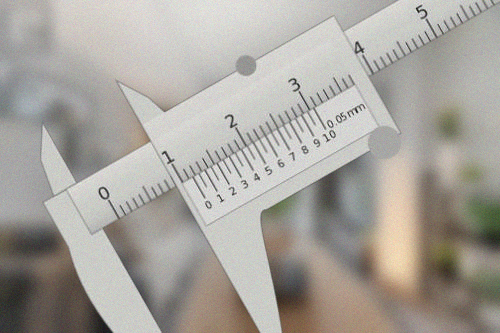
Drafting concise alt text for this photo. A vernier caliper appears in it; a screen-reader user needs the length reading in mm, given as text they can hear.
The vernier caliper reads 11.6 mm
